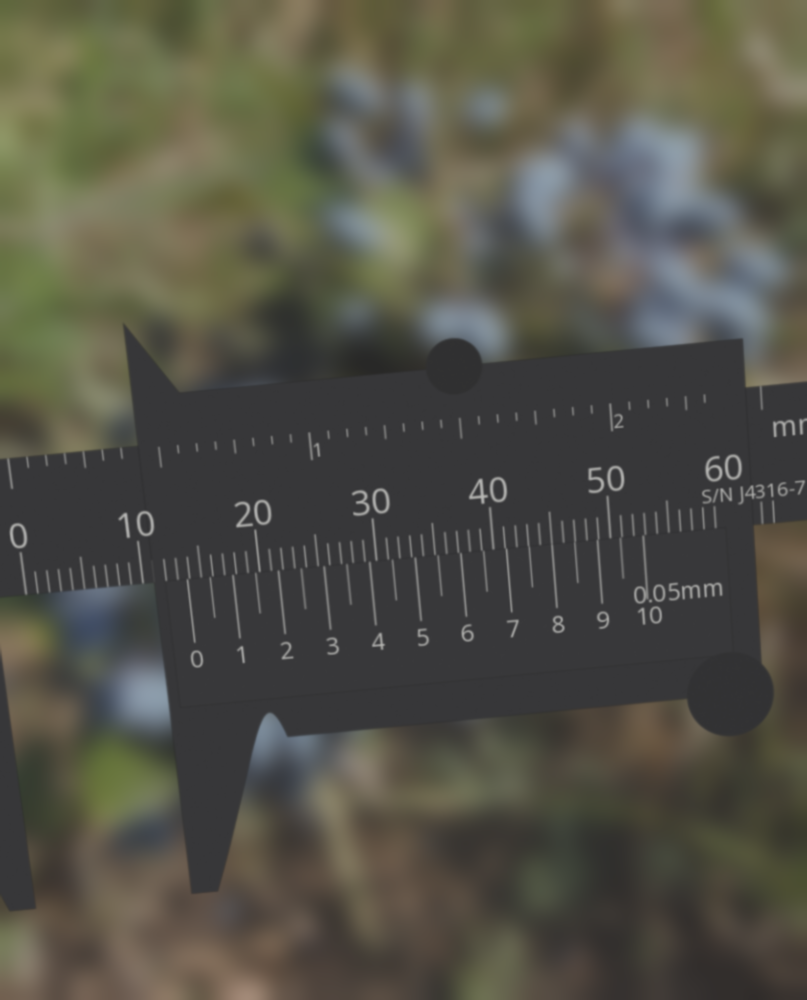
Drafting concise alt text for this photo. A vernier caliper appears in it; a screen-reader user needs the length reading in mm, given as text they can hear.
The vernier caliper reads 13.8 mm
